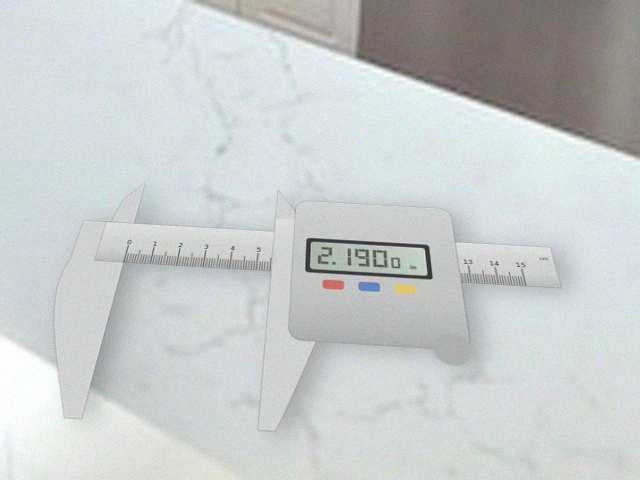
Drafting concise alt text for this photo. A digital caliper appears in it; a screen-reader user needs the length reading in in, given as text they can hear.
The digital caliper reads 2.1900 in
